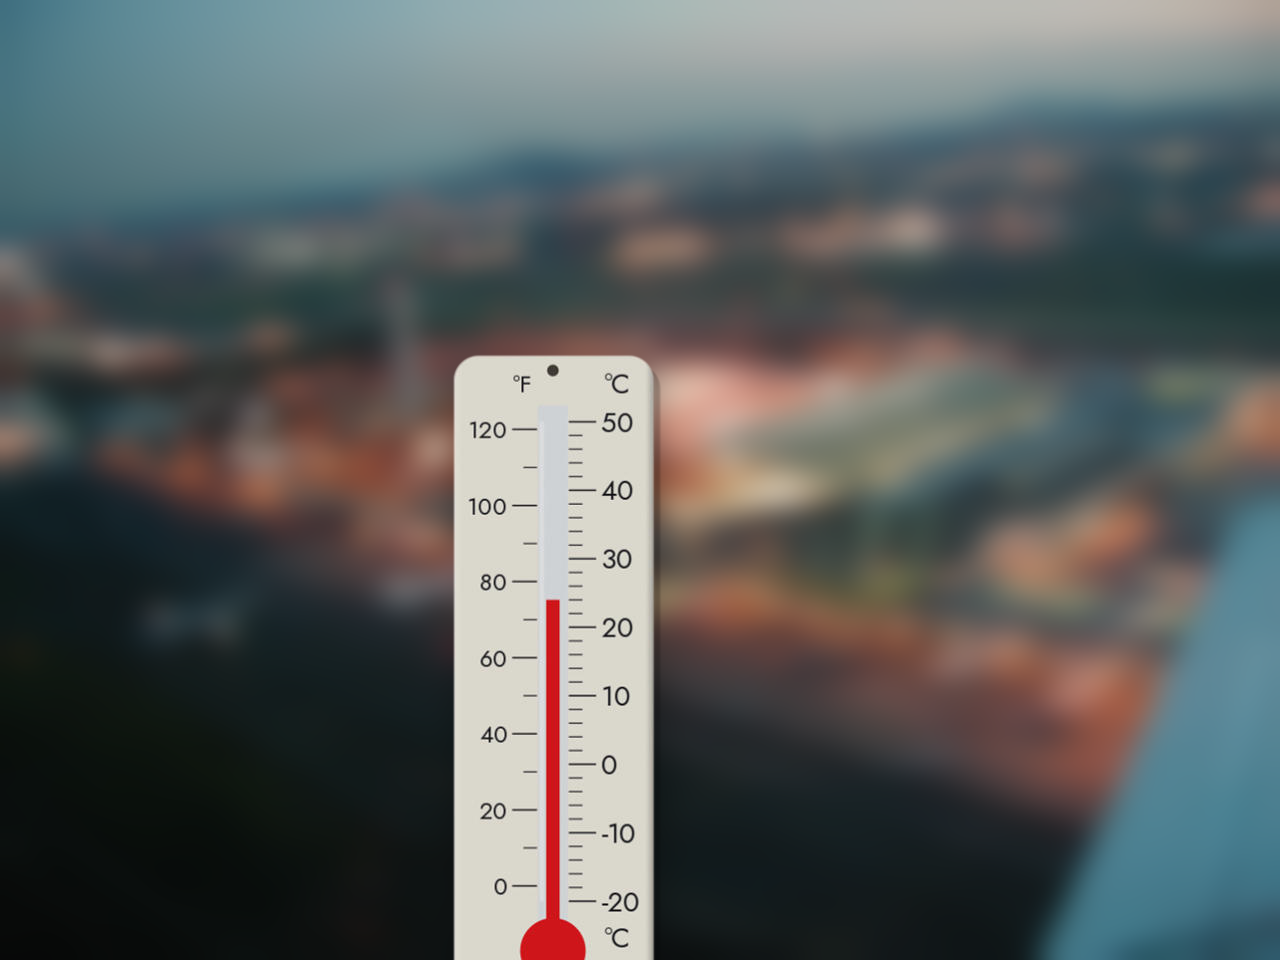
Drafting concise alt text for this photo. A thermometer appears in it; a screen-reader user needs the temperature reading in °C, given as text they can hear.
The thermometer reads 24 °C
